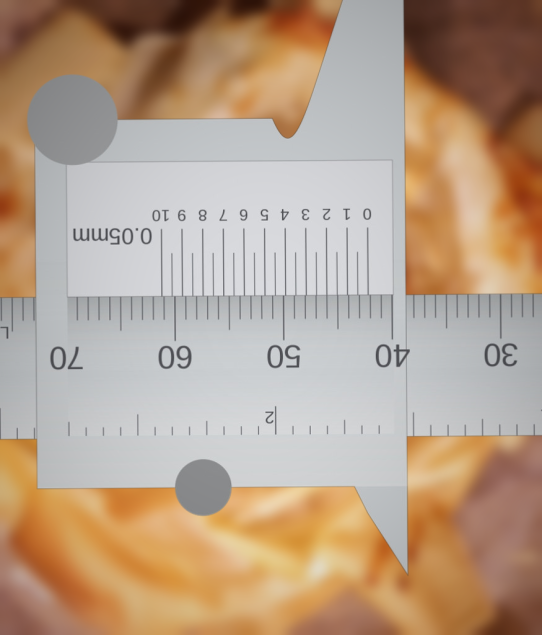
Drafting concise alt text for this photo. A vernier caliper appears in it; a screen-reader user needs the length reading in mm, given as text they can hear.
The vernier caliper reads 42.2 mm
